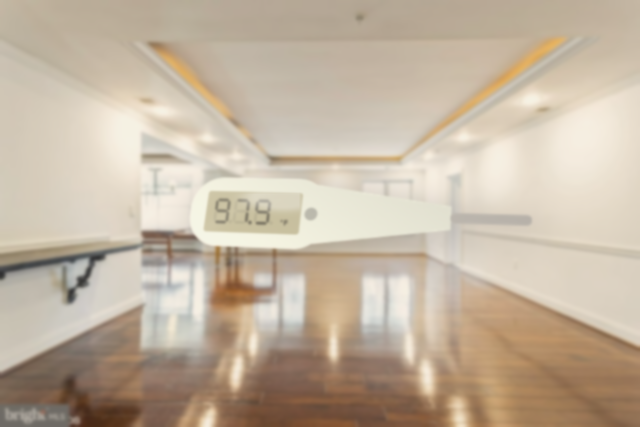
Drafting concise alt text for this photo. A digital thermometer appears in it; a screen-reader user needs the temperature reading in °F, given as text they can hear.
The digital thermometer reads 97.9 °F
